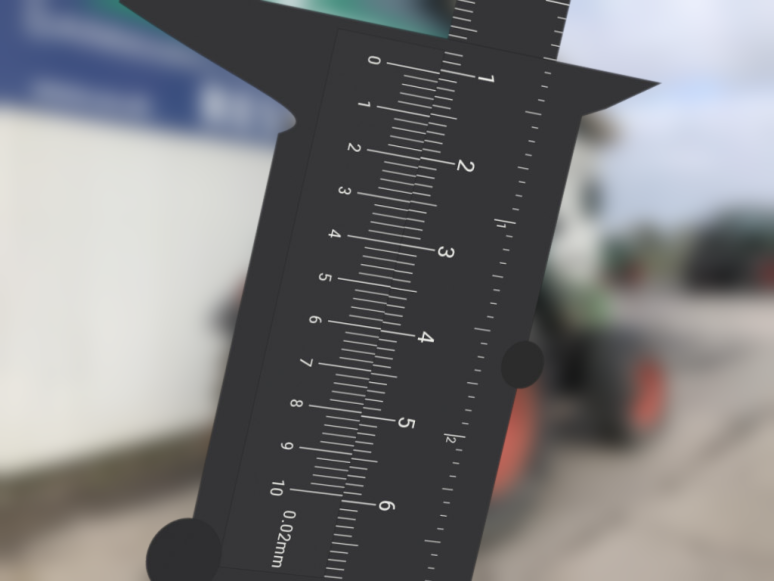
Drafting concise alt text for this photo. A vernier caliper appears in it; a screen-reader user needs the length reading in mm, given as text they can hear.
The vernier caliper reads 10.4 mm
